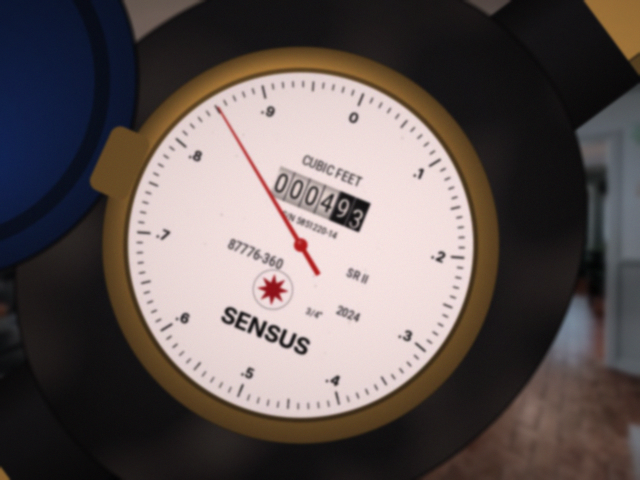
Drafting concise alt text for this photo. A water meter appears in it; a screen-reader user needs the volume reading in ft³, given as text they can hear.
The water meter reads 492.85 ft³
